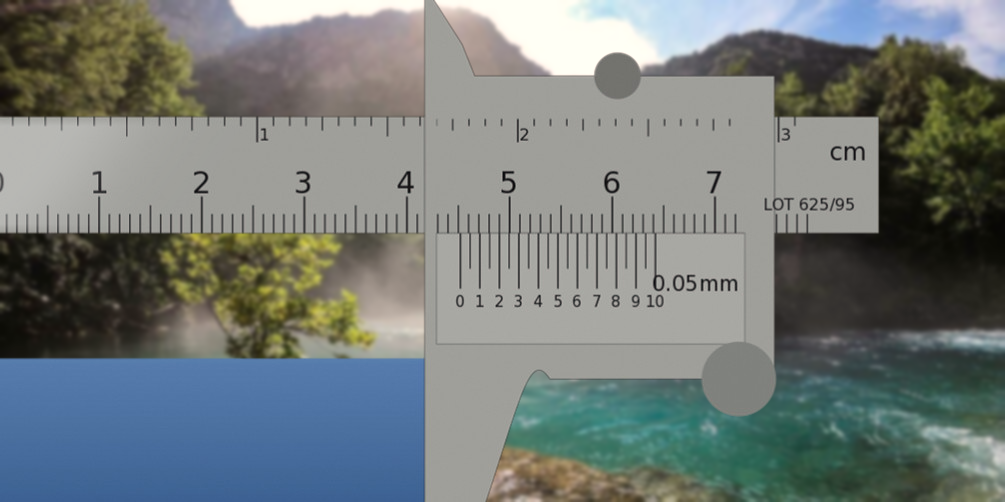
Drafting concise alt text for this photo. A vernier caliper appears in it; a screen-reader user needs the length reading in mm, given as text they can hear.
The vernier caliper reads 45.2 mm
